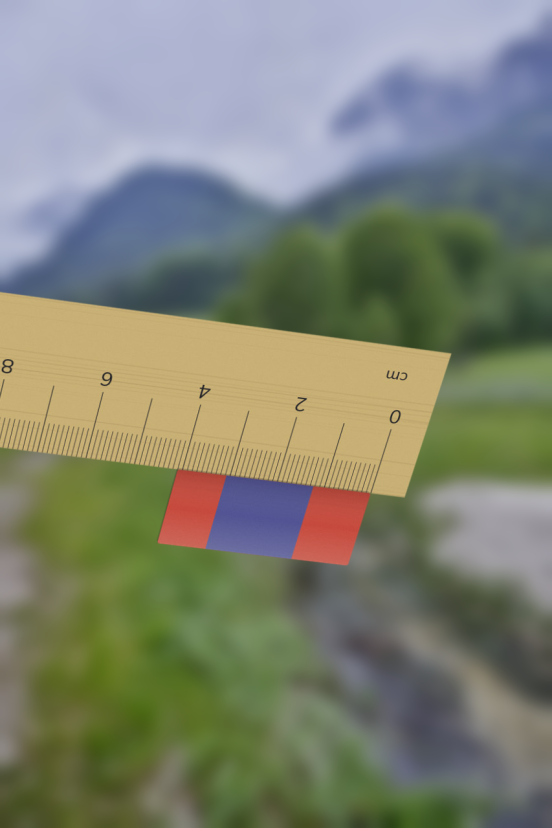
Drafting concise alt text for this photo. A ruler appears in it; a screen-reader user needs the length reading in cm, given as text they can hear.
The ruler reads 4.1 cm
